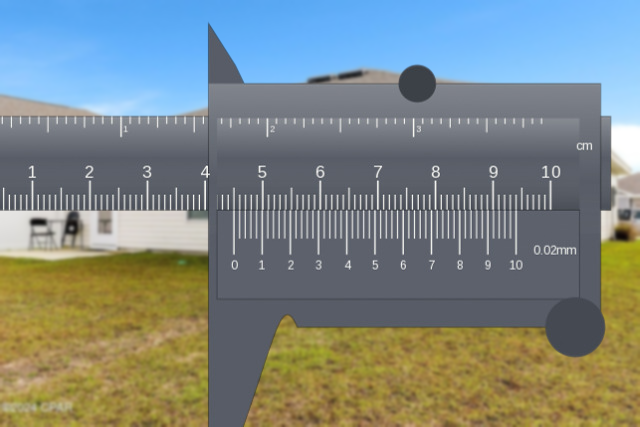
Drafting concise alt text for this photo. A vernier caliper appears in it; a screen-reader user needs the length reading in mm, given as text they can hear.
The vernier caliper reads 45.0 mm
